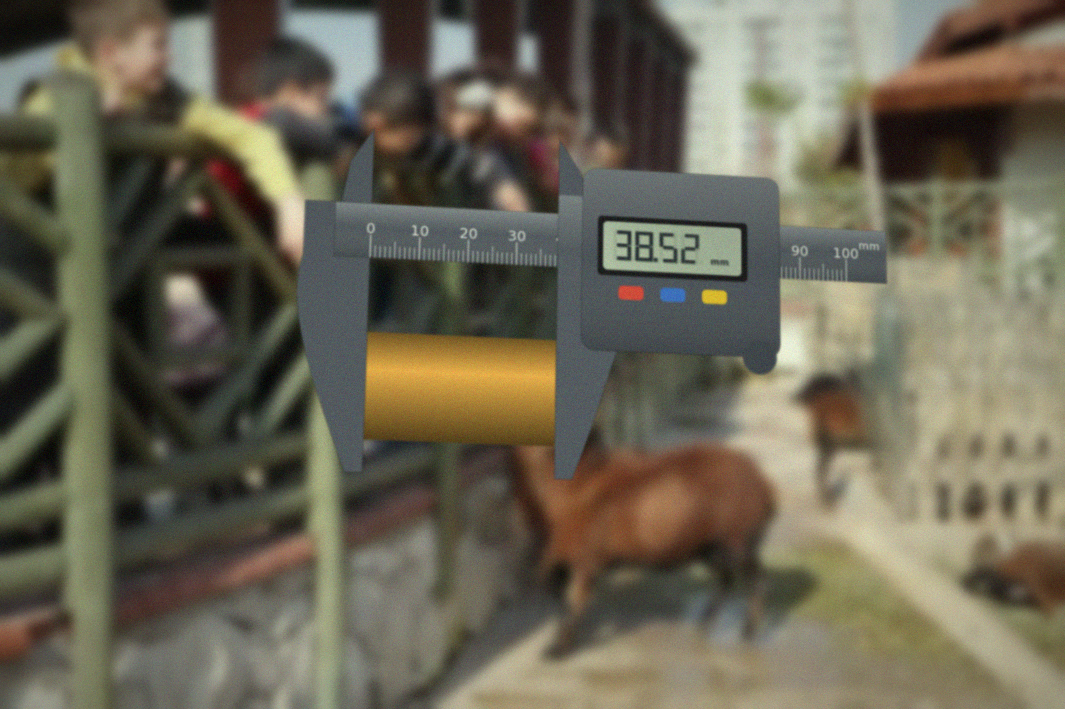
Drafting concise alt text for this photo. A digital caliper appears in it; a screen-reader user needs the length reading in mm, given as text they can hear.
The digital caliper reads 38.52 mm
